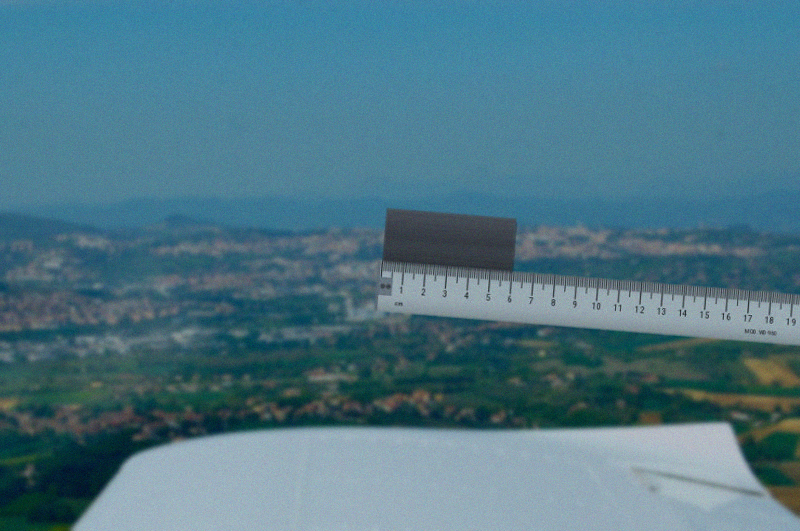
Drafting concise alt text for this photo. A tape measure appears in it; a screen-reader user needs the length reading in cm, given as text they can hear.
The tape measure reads 6 cm
